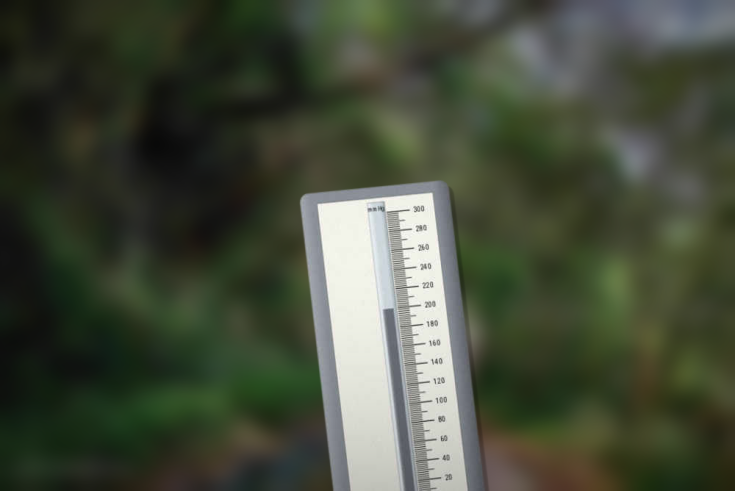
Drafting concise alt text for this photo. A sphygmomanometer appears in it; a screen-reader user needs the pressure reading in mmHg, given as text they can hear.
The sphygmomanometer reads 200 mmHg
